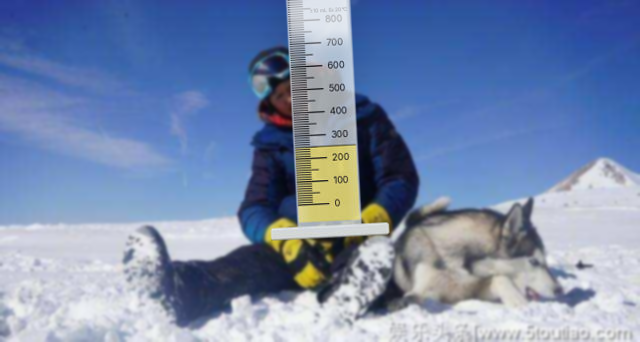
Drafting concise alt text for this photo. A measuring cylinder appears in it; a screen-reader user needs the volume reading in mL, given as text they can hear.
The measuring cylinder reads 250 mL
